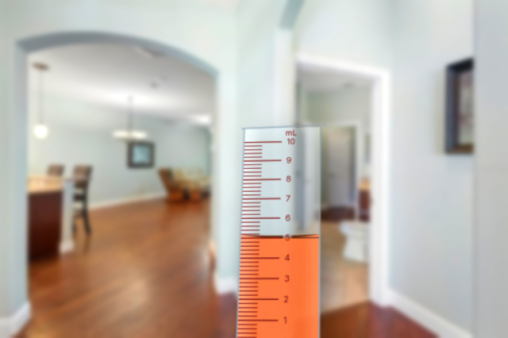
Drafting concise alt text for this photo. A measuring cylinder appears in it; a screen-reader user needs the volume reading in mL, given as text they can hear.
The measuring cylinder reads 5 mL
